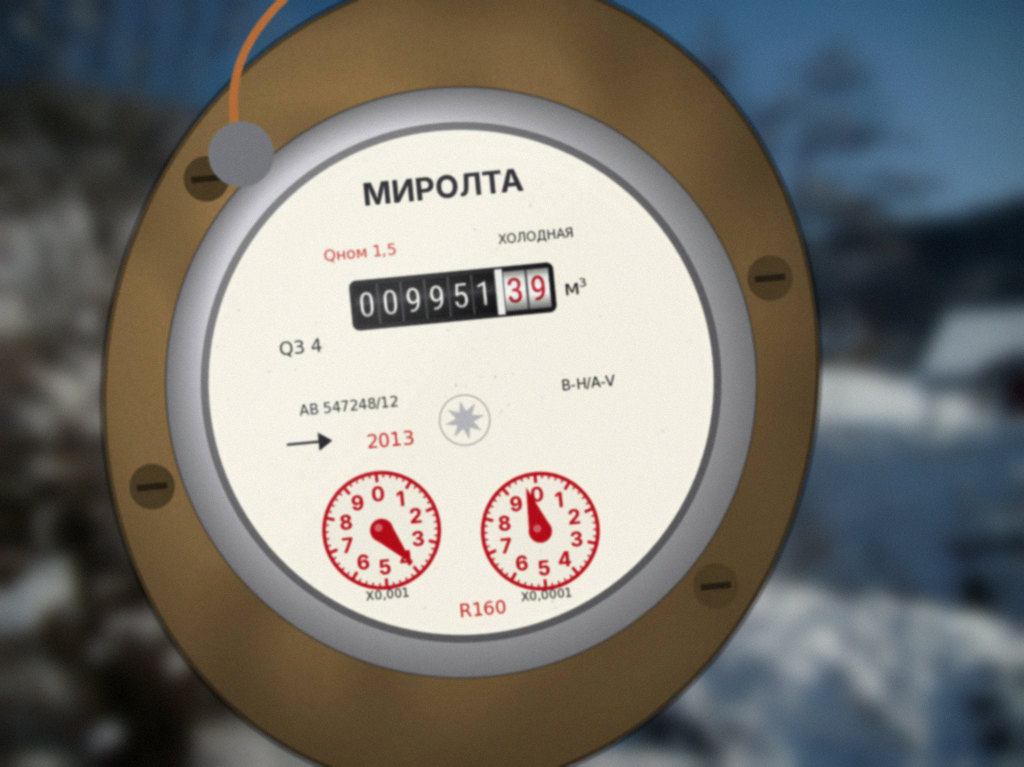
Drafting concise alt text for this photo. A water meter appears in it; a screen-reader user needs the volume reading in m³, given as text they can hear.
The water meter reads 9951.3939 m³
